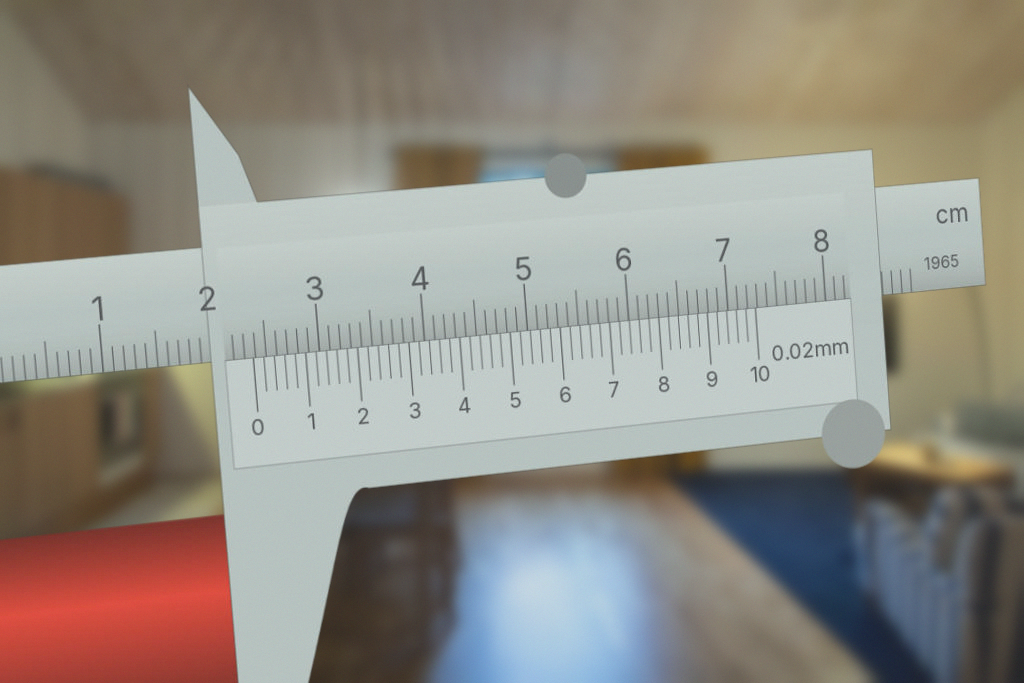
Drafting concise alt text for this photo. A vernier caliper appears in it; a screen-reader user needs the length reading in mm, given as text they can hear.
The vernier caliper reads 23.8 mm
